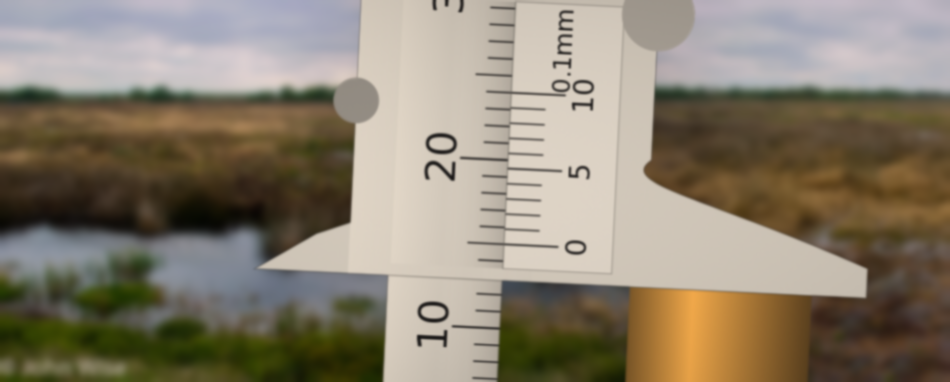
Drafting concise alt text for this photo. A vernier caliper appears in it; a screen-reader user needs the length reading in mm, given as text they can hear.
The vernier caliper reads 15.0 mm
